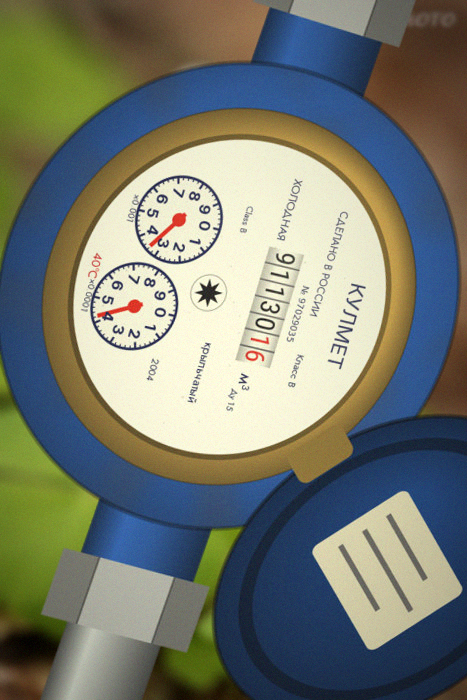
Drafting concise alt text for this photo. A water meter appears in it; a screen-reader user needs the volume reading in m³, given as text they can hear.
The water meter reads 91130.1634 m³
